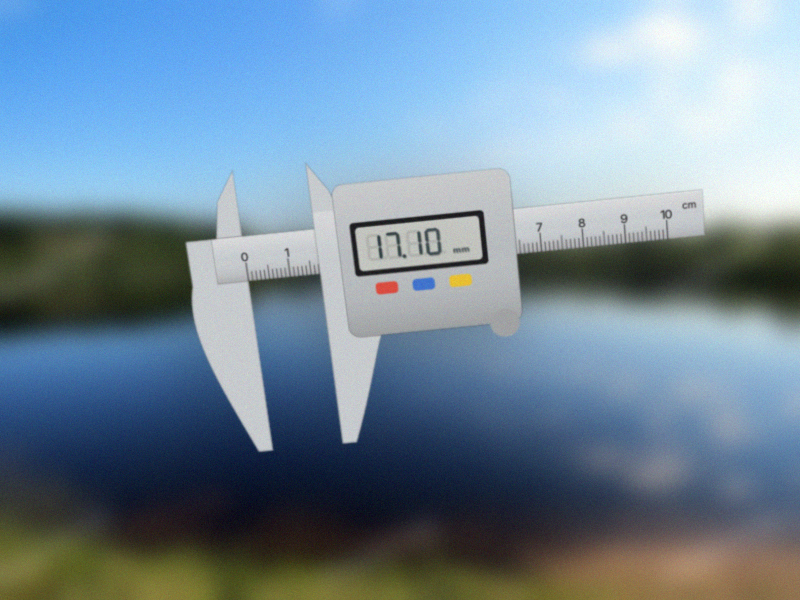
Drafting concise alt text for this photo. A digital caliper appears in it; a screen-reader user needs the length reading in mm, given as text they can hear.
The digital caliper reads 17.10 mm
